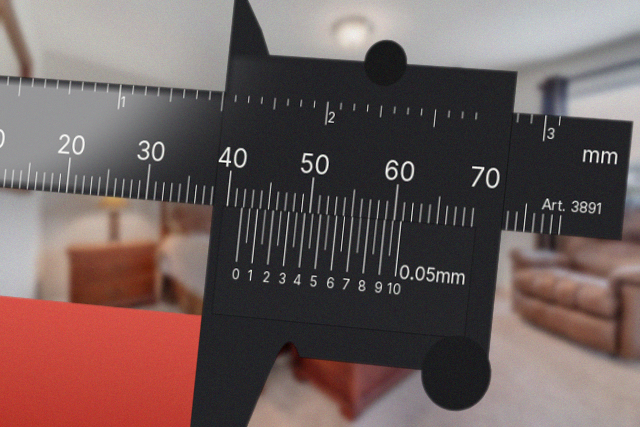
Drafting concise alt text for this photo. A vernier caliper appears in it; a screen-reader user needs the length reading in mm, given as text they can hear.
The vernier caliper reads 41.8 mm
